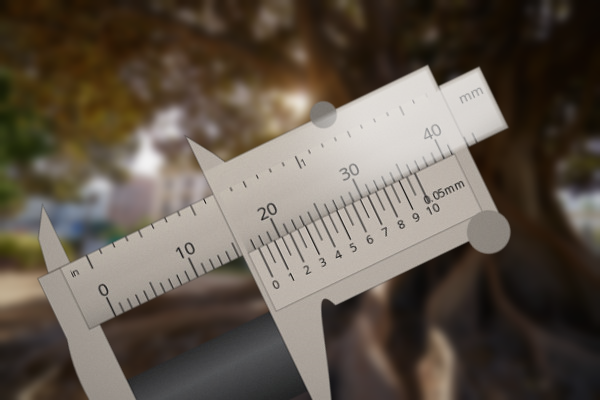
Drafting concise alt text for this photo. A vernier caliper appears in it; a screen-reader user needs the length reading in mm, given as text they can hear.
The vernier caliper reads 17.4 mm
